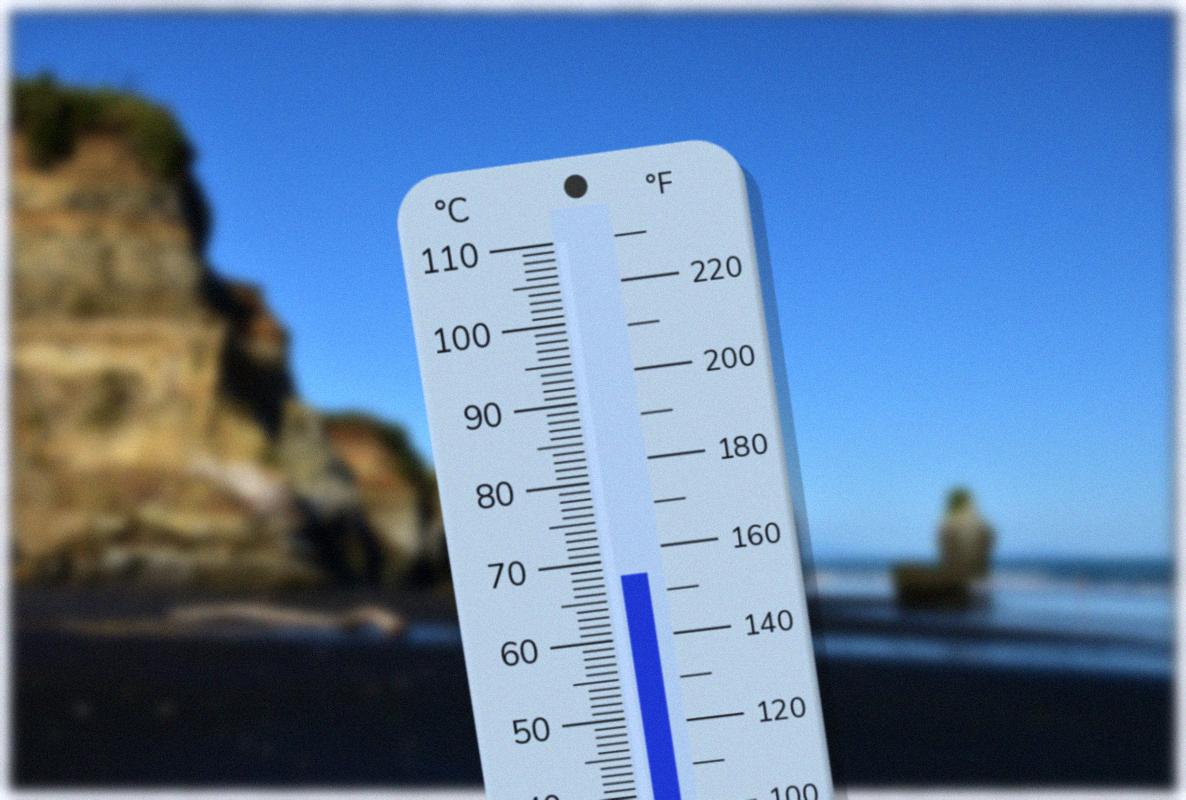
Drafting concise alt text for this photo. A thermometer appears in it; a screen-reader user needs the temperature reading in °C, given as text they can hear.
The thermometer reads 68 °C
